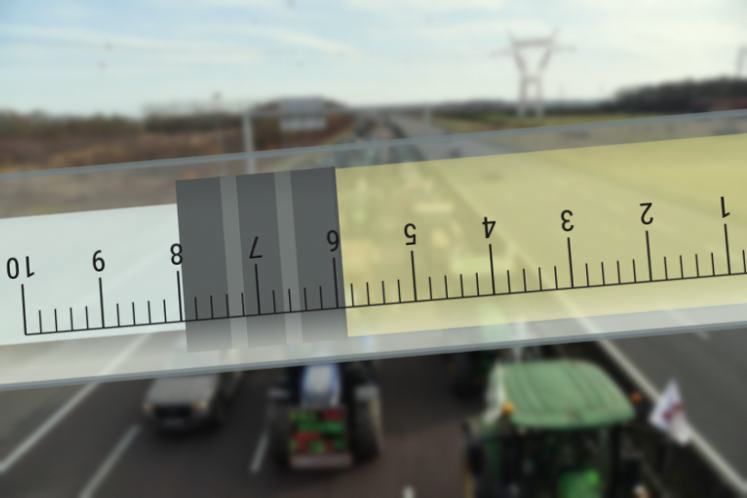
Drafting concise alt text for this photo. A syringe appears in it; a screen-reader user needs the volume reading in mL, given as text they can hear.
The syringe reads 5.9 mL
